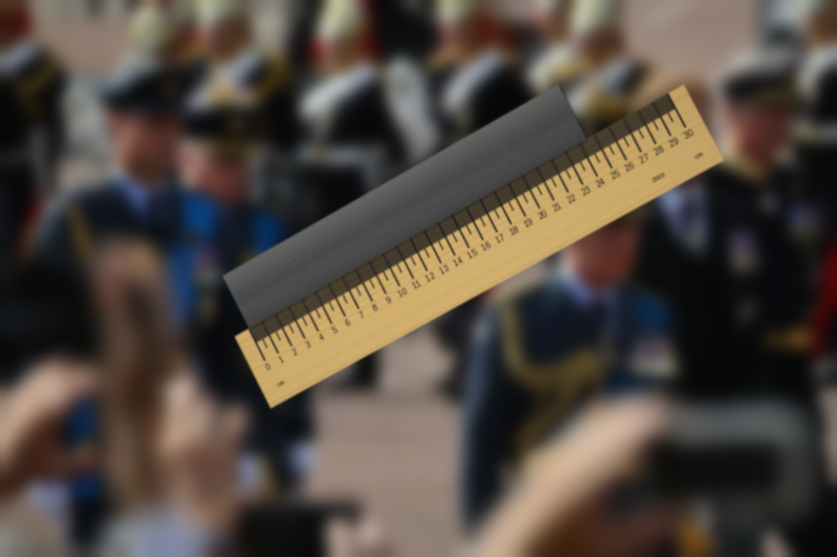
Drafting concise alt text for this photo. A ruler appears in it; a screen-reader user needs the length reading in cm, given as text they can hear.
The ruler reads 24.5 cm
